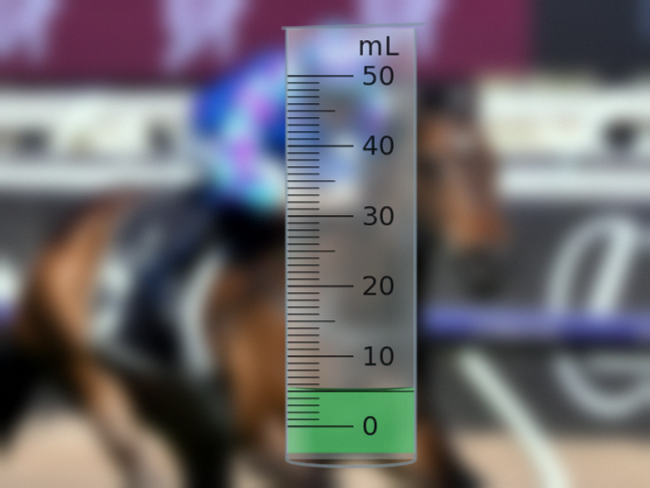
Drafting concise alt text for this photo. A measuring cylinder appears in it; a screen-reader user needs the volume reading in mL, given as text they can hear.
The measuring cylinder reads 5 mL
